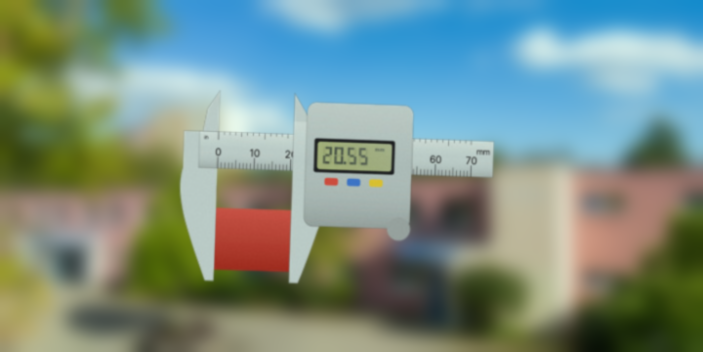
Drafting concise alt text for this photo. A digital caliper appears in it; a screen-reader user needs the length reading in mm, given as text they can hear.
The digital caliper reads 20.55 mm
